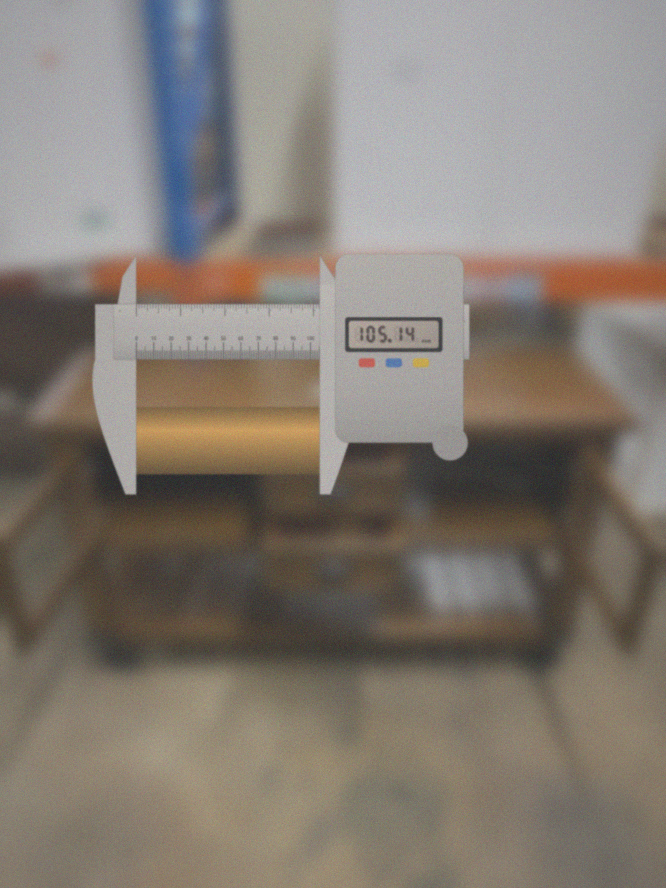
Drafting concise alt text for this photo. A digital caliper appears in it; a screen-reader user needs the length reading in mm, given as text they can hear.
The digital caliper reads 105.14 mm
